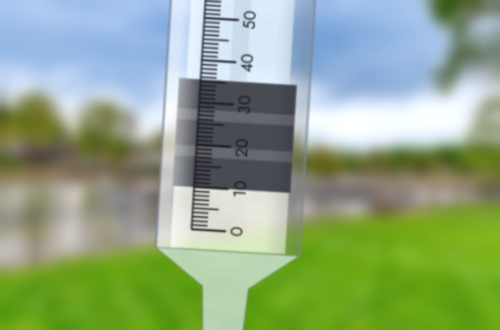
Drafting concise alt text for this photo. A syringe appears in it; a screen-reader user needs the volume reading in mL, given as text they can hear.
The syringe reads 10 mL
